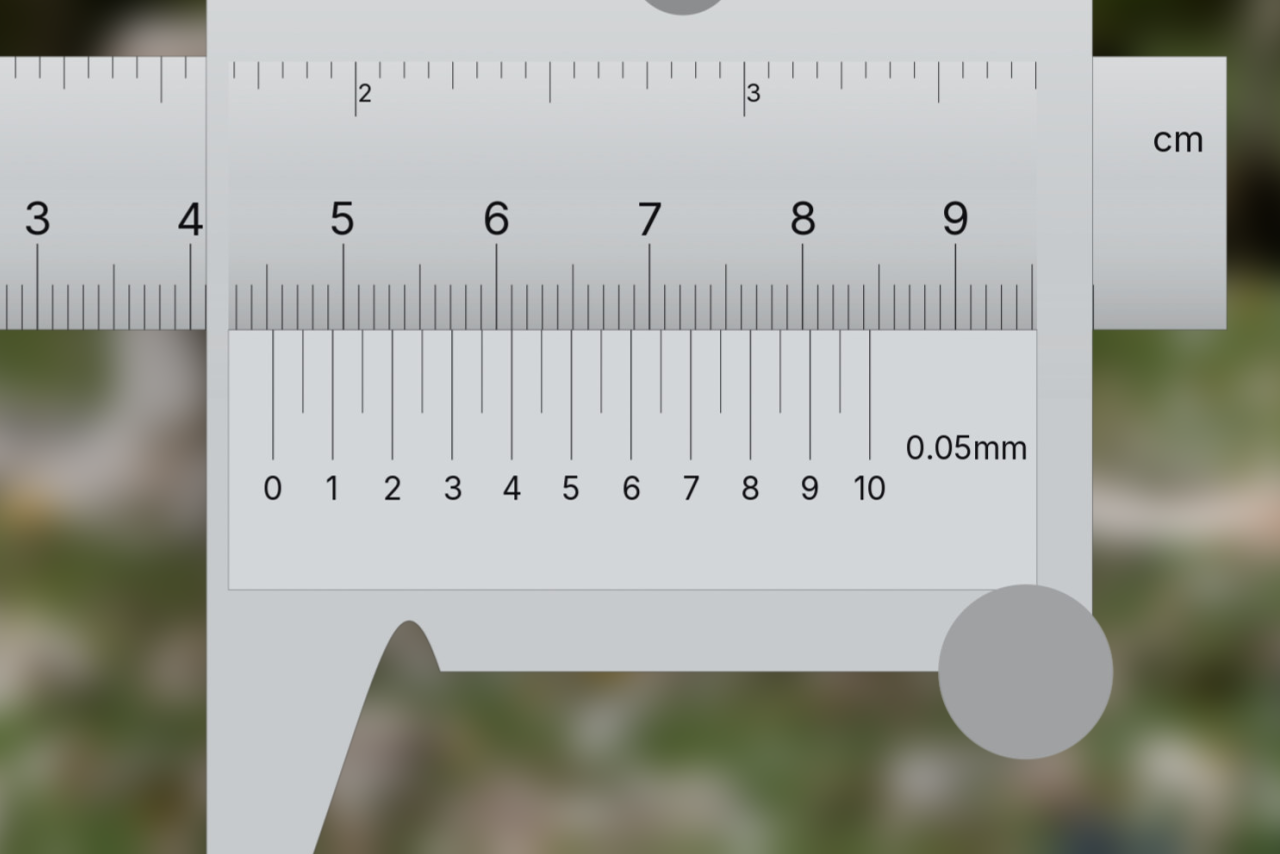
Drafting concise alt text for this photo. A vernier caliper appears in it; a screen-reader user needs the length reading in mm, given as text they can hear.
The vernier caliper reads 45.4 mm
